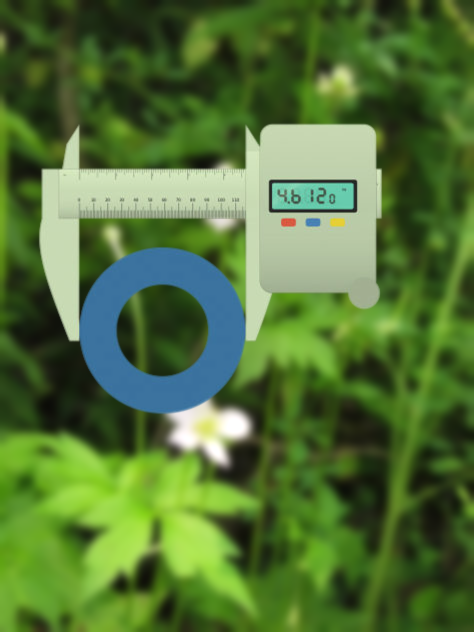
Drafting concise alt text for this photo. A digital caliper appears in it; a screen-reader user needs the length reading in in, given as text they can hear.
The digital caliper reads 4.6120 in
